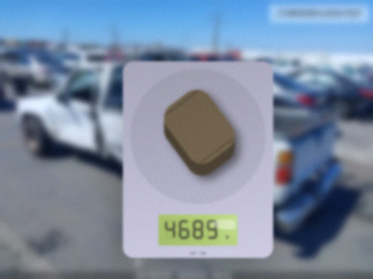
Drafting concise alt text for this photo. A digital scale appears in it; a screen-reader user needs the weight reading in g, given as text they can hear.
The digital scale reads 4689 g
